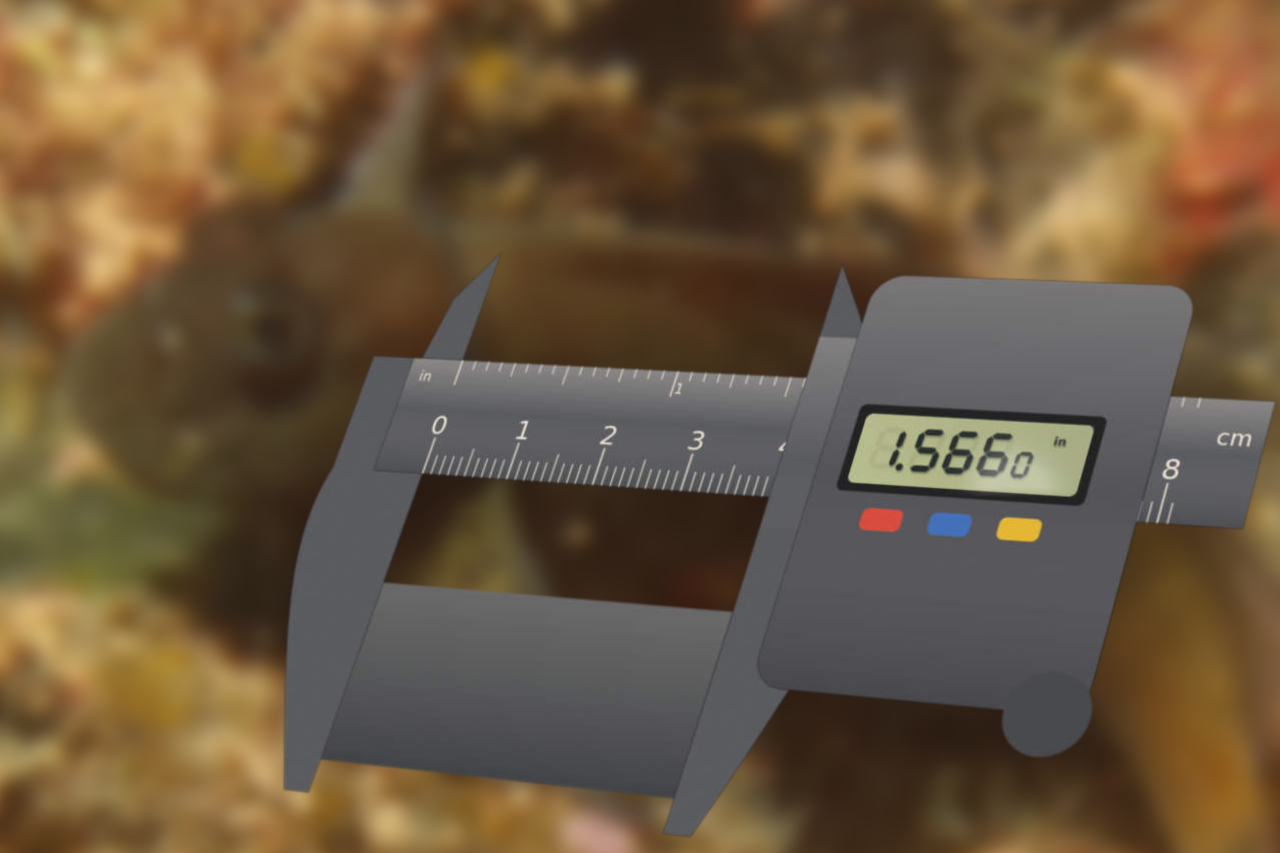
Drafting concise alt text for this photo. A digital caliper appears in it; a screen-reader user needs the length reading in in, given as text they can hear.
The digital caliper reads 1.5660 in
